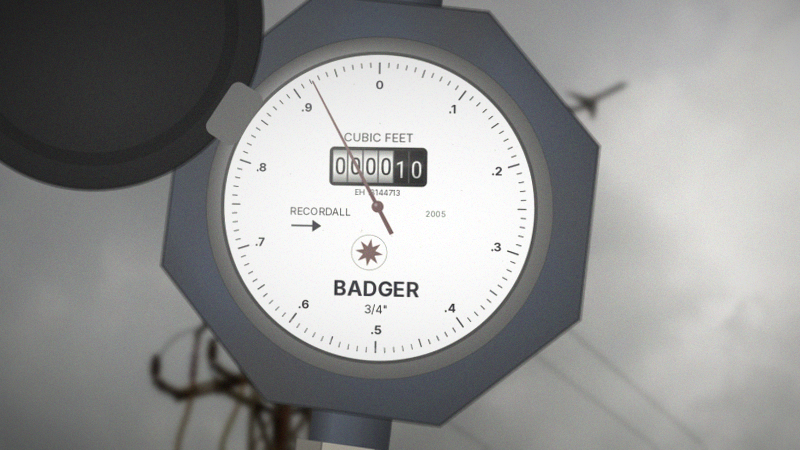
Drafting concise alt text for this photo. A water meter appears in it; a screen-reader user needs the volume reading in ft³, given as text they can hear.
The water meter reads 9.92 ft³
